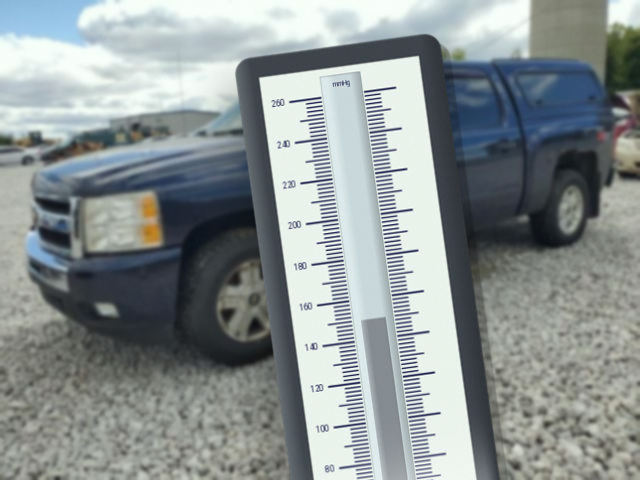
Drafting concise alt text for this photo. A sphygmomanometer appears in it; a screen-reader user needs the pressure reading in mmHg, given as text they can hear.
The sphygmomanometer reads 150 mmHg
